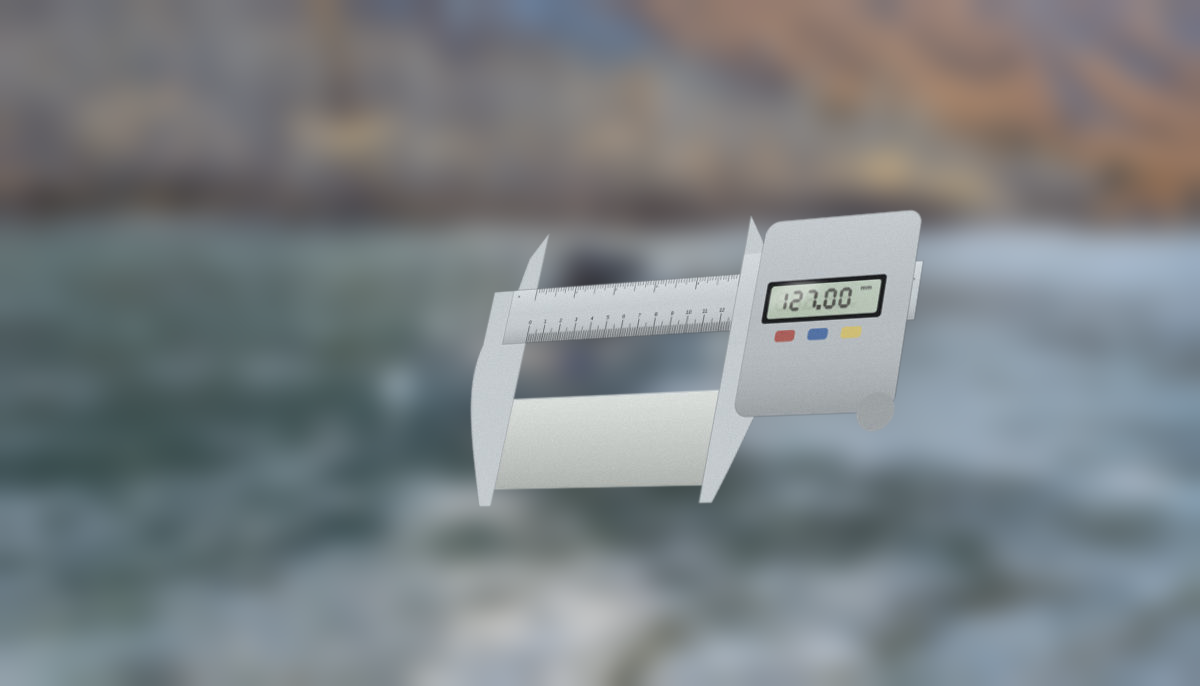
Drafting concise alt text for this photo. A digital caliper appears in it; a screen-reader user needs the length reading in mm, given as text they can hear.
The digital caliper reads 127.00 mm
